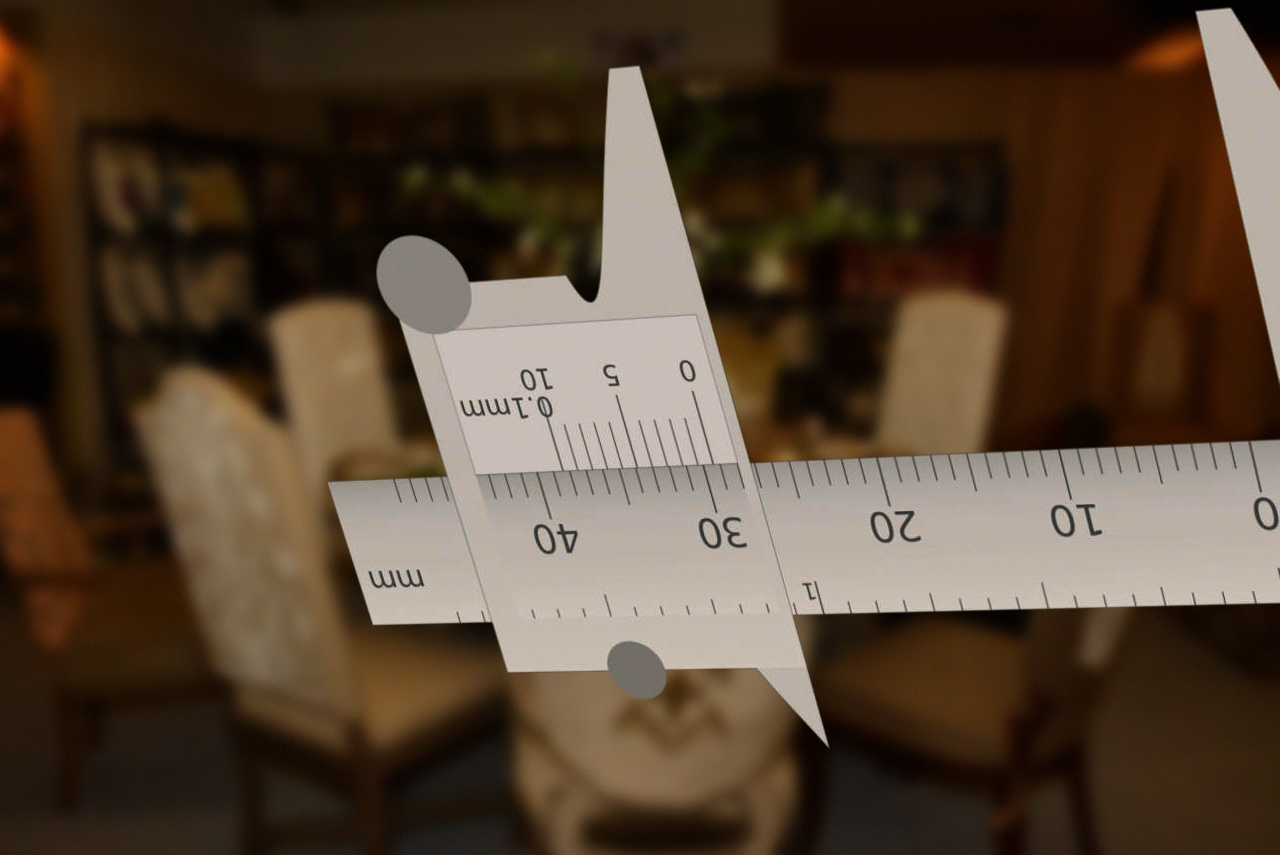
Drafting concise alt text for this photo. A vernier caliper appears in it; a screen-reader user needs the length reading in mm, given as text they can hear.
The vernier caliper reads 29.4 mm
